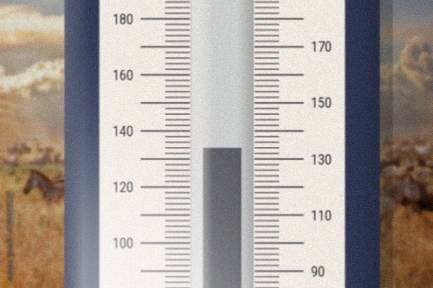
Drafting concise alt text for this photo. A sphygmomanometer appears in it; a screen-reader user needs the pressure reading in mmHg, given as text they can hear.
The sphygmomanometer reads 134 mmHg
